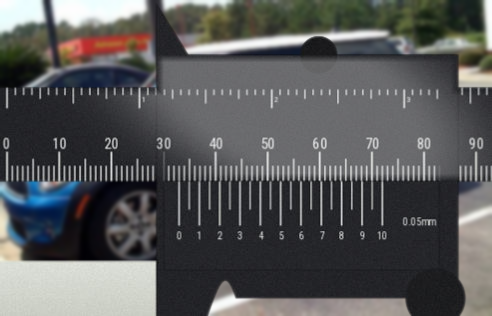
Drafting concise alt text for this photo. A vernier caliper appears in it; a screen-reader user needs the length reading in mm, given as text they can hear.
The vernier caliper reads 33.0 mm
